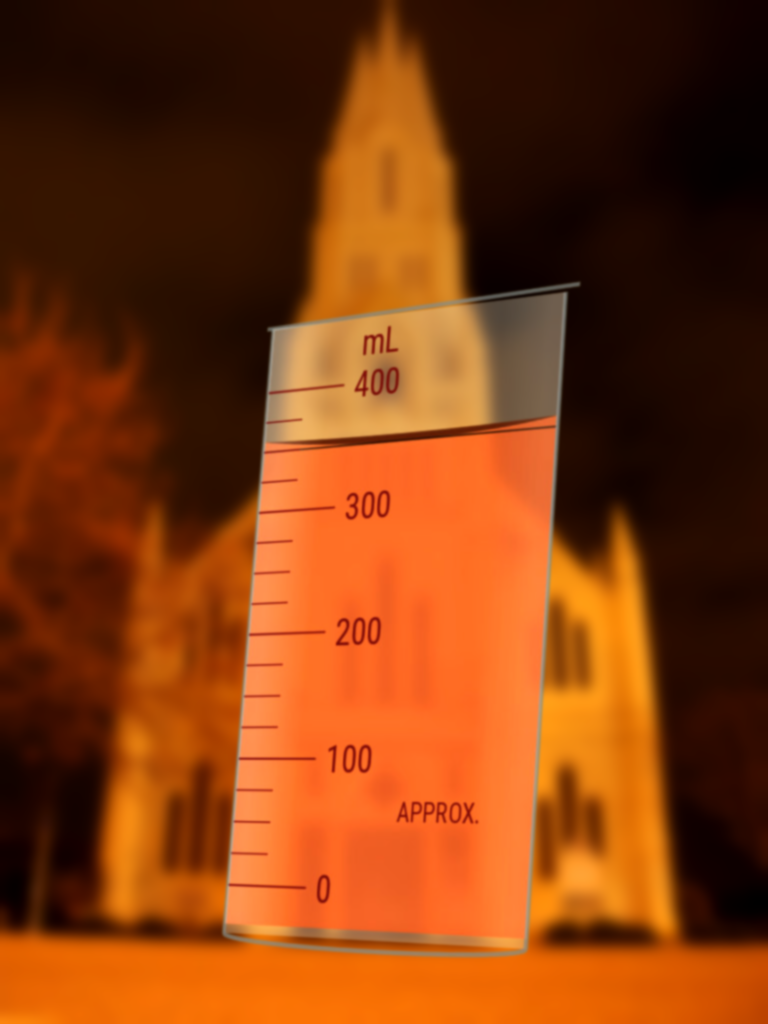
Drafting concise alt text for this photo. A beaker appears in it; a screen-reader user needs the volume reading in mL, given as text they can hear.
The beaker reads 350 mL
